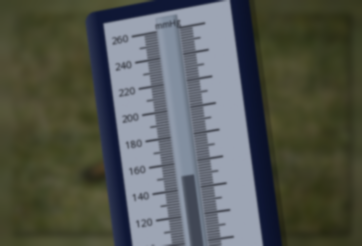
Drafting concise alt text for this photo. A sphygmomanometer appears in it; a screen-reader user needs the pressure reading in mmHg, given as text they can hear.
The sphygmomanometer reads 150 mmHg
